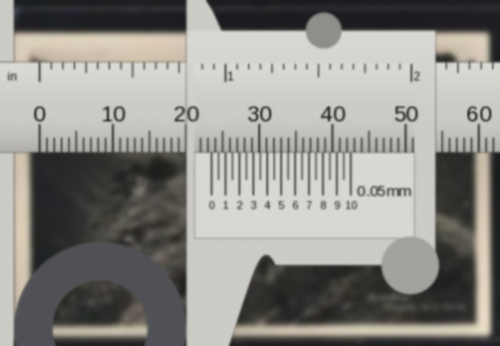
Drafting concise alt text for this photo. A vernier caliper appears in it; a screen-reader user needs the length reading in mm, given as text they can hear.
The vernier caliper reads 23.5 mm
